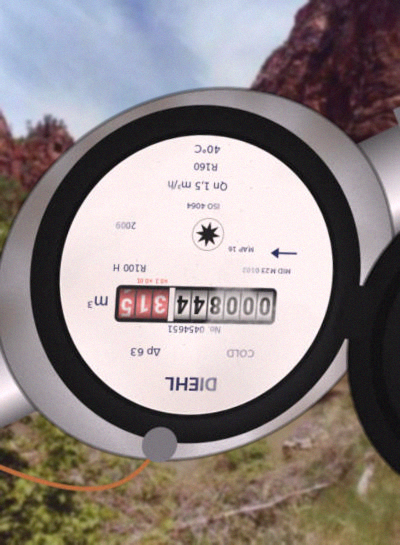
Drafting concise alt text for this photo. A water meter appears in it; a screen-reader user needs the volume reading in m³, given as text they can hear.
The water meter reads 844.315 m³
